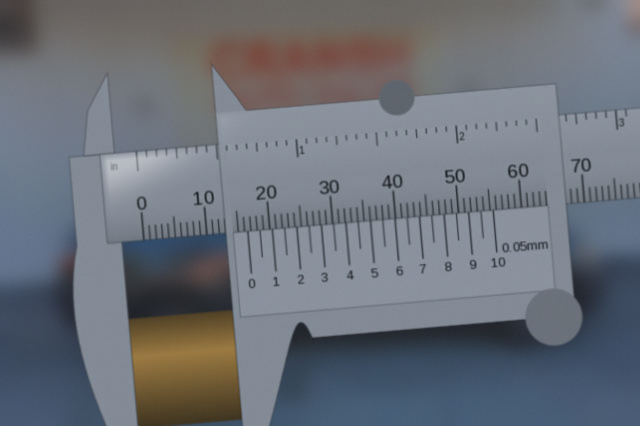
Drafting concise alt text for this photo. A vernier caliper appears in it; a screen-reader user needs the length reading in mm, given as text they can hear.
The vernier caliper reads 16.5 mm
